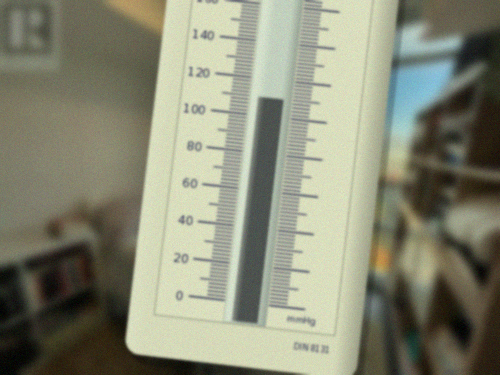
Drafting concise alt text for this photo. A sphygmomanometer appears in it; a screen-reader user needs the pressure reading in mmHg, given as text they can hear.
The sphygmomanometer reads 110 mmHg
